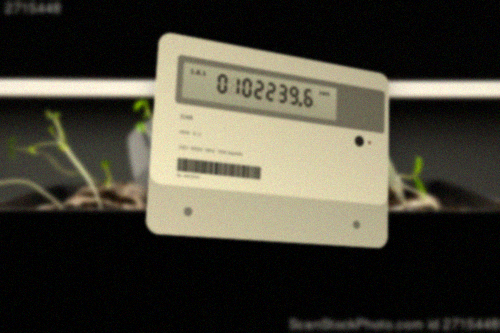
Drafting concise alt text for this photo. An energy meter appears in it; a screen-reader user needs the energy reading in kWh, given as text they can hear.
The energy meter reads 102239.6 kWh
